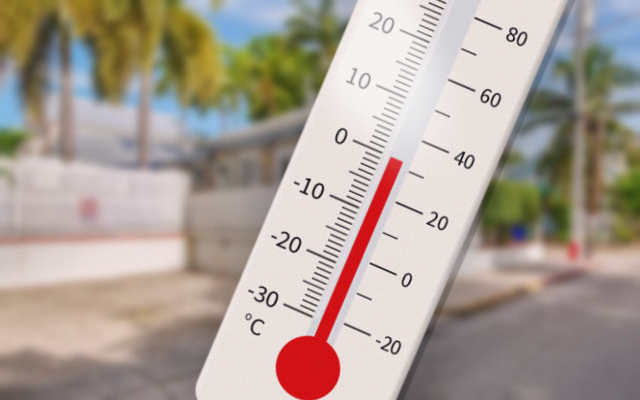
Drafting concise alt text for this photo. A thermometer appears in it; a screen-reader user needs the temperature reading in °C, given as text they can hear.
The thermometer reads 0 °C
